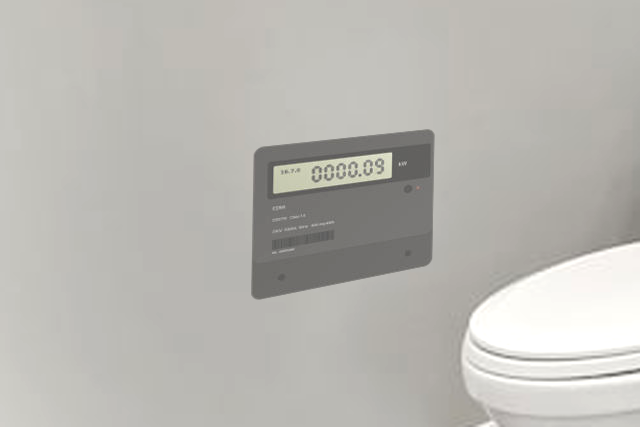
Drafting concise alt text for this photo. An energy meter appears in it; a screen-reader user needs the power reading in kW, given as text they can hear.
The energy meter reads 0.09 kW
